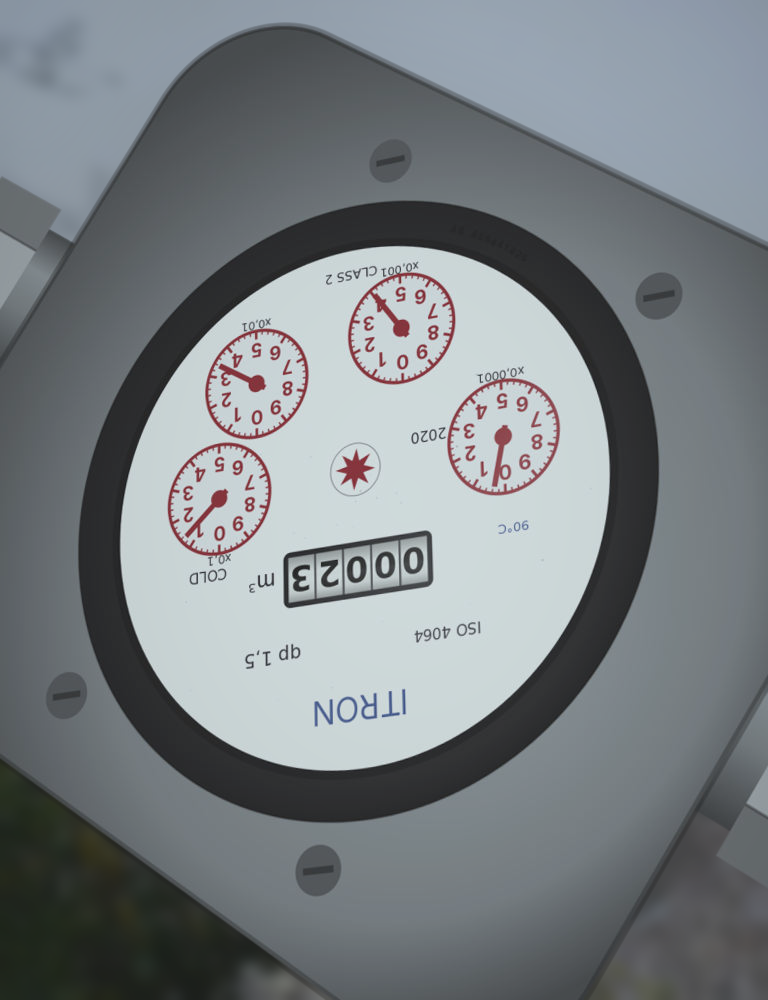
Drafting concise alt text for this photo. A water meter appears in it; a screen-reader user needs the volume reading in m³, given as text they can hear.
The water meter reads 23.1340 m³
